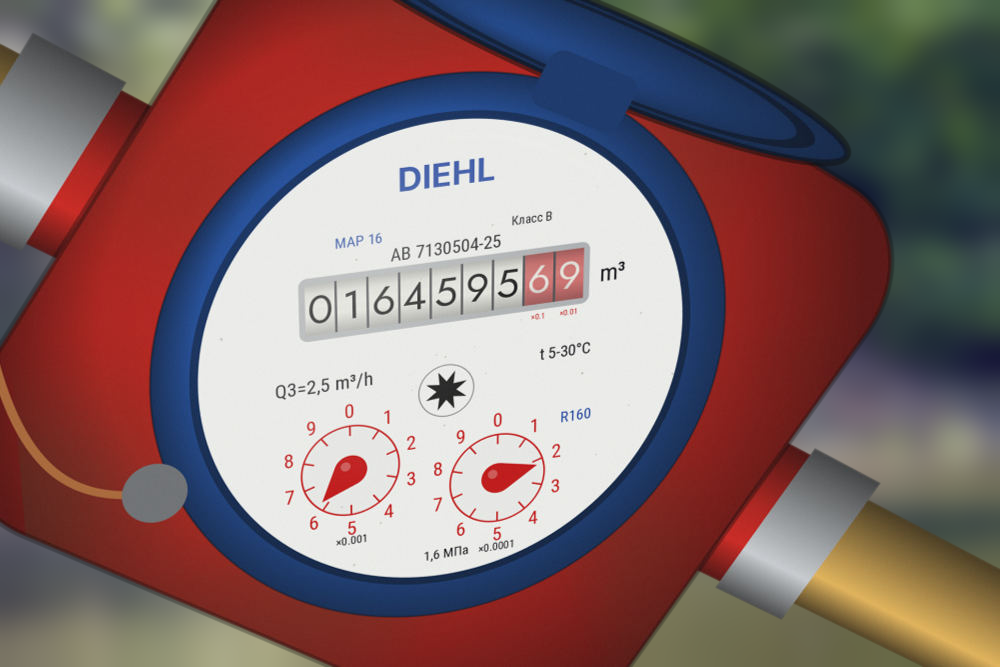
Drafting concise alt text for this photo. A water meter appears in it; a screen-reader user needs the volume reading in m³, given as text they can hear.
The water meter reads 164595.6962 m³
